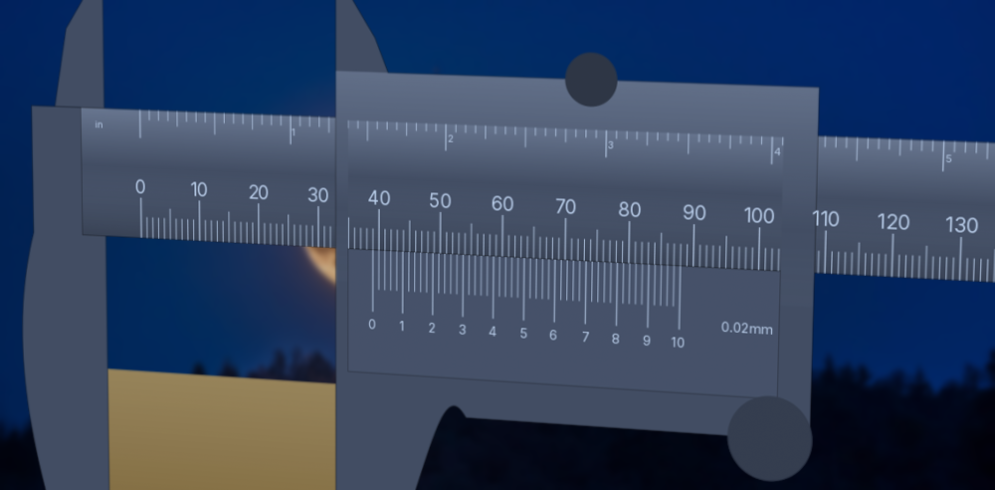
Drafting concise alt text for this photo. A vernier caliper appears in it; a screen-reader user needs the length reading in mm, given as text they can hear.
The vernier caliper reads 39.0 mm
